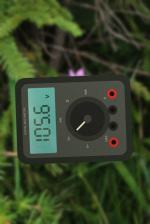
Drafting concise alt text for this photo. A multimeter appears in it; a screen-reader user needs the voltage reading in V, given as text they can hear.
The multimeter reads 105.6 V
